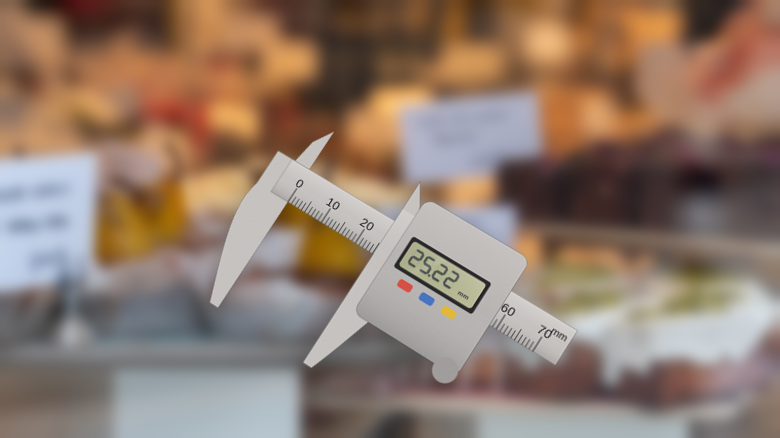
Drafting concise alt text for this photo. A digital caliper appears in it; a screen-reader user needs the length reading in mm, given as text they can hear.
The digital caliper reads 25.22 mm
